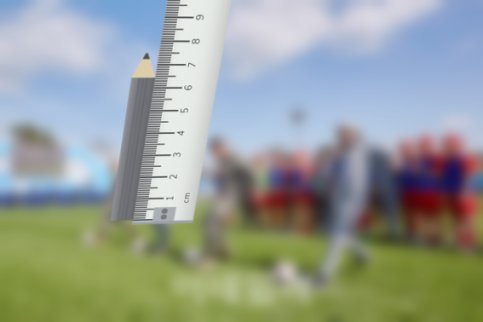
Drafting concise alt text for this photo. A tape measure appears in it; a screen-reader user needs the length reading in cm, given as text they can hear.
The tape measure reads 7.5 cm
